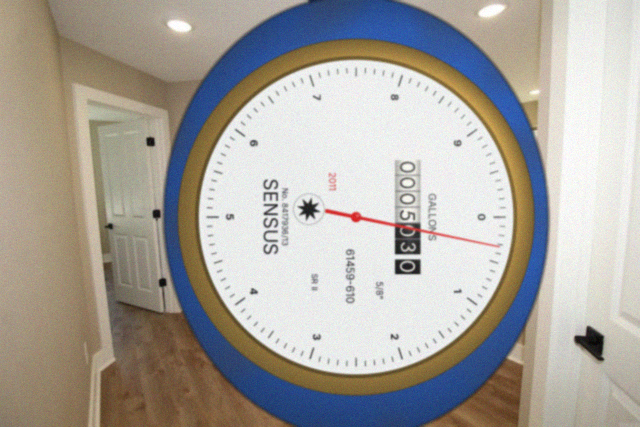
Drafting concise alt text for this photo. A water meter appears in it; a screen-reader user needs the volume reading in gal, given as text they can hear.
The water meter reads 5030.3 gal
